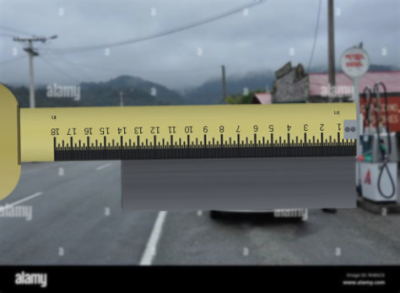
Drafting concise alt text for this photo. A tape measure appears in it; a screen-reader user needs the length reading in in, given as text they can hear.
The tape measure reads 14 in
